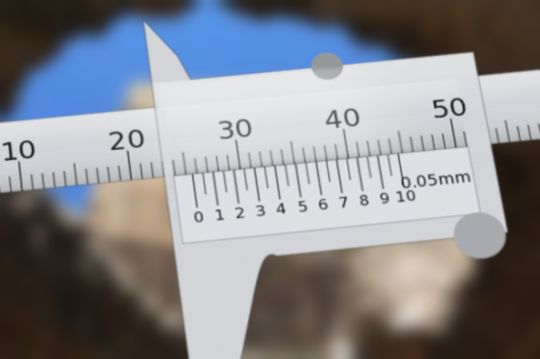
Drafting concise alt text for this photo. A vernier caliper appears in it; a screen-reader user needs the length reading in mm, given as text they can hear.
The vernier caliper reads 25.6 mm
